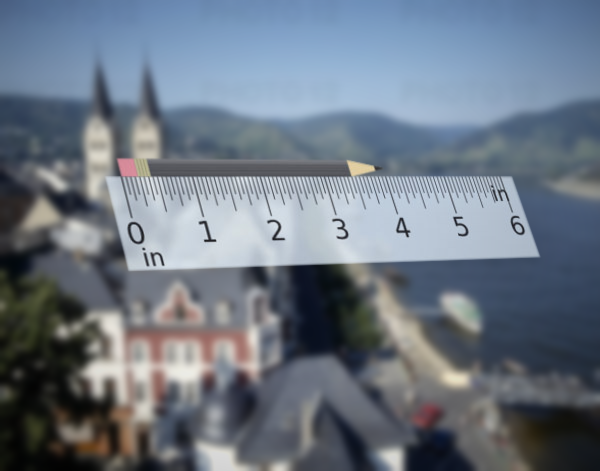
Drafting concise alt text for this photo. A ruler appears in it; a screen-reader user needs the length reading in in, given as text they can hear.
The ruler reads 4 in
